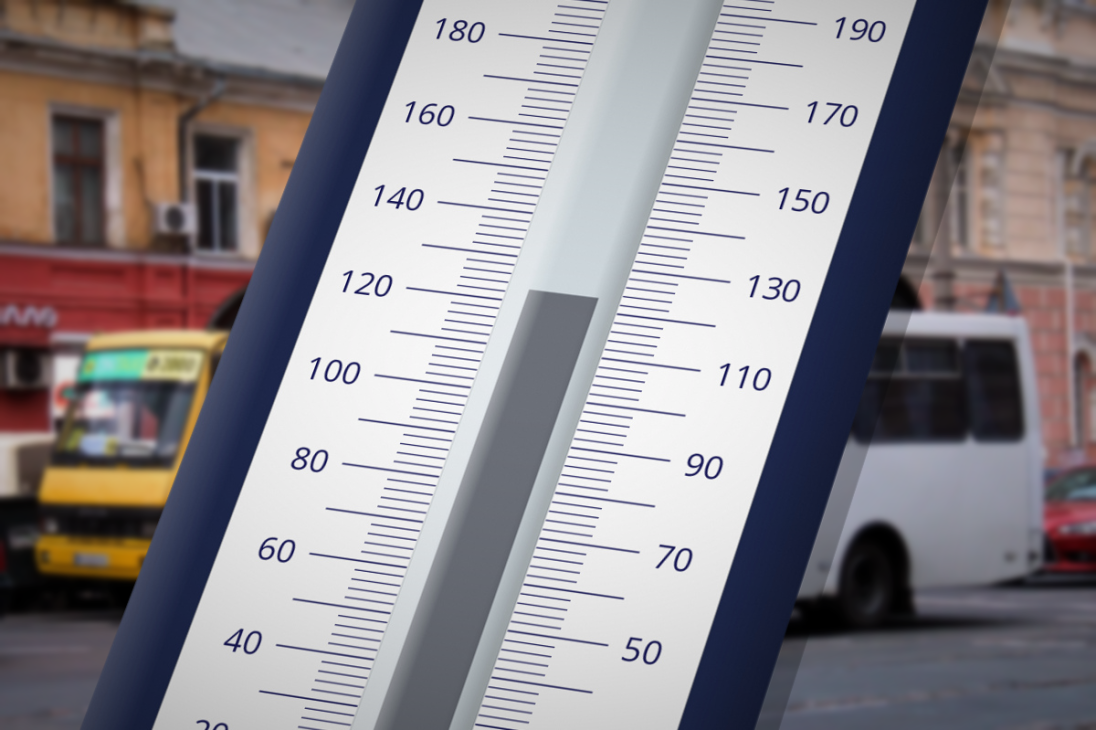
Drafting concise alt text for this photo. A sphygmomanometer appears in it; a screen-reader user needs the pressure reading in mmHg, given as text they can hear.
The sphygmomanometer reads 123 mmHg
